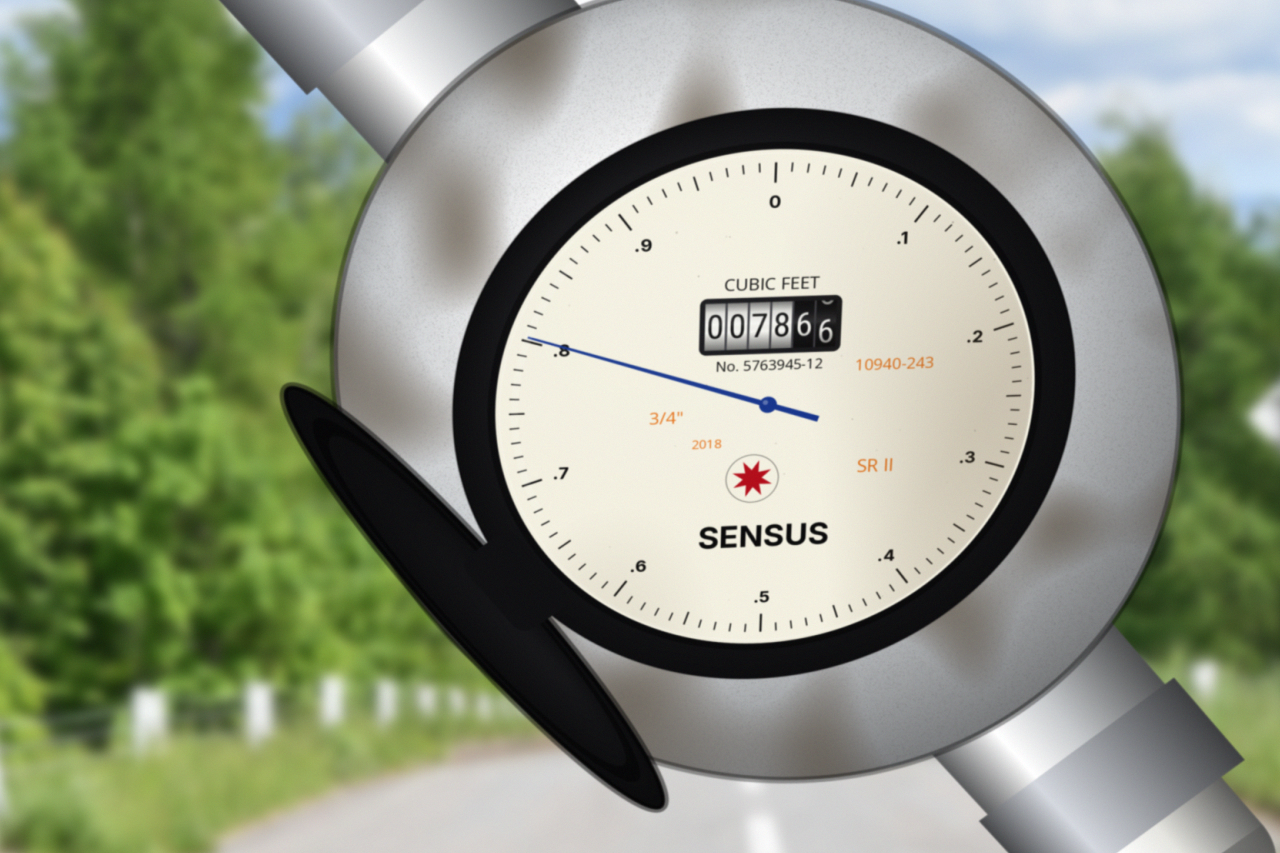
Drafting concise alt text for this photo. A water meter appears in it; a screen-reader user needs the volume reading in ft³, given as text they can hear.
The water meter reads 7865.80 ft³
